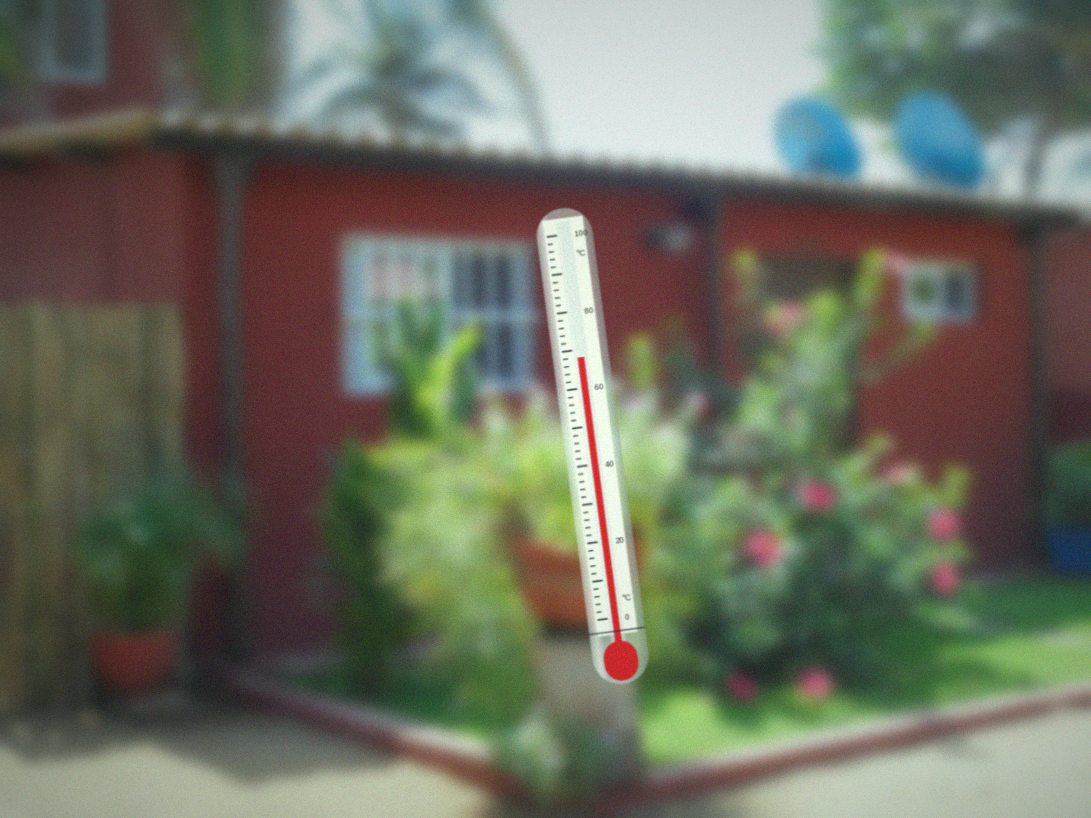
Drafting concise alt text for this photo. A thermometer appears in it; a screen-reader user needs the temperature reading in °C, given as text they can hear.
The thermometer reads 68 °C
